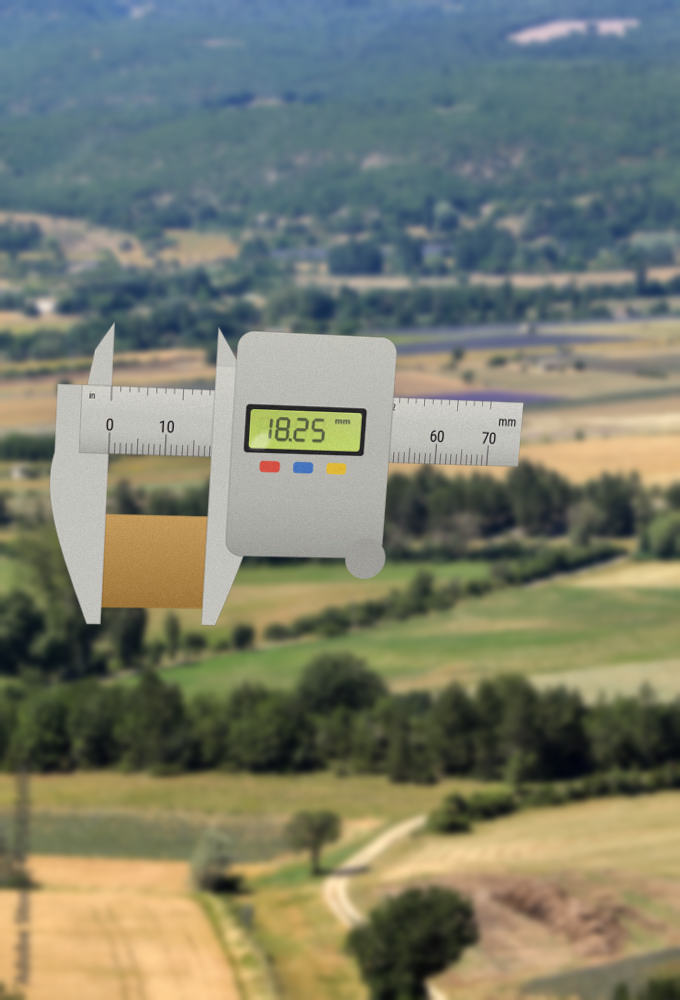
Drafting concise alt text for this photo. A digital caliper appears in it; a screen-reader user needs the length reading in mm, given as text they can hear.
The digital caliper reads 18.25 mm
